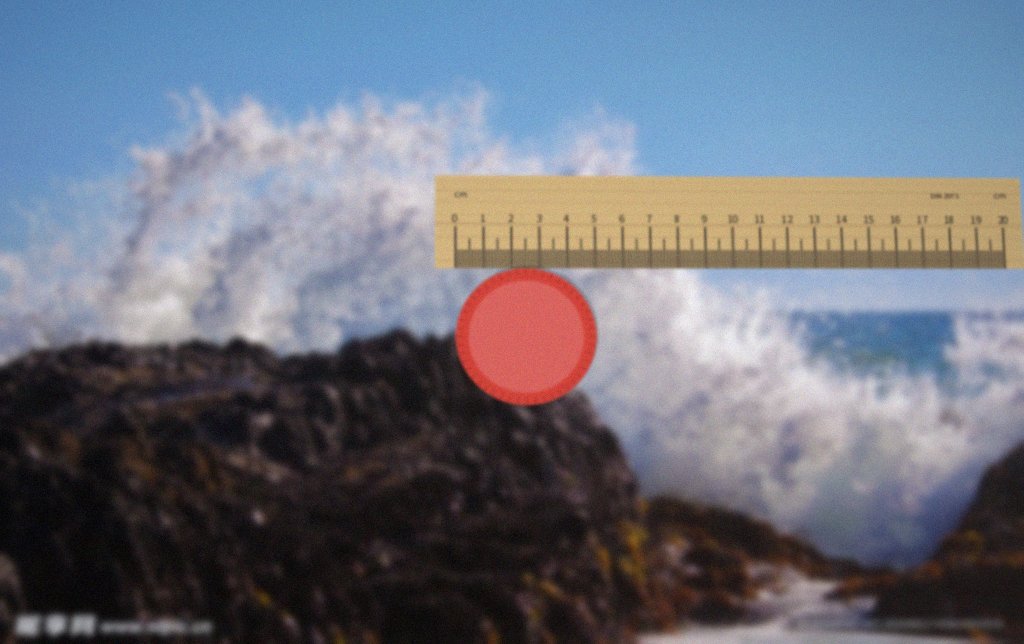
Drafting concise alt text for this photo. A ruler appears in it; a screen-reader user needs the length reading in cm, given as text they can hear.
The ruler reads 5 cm
